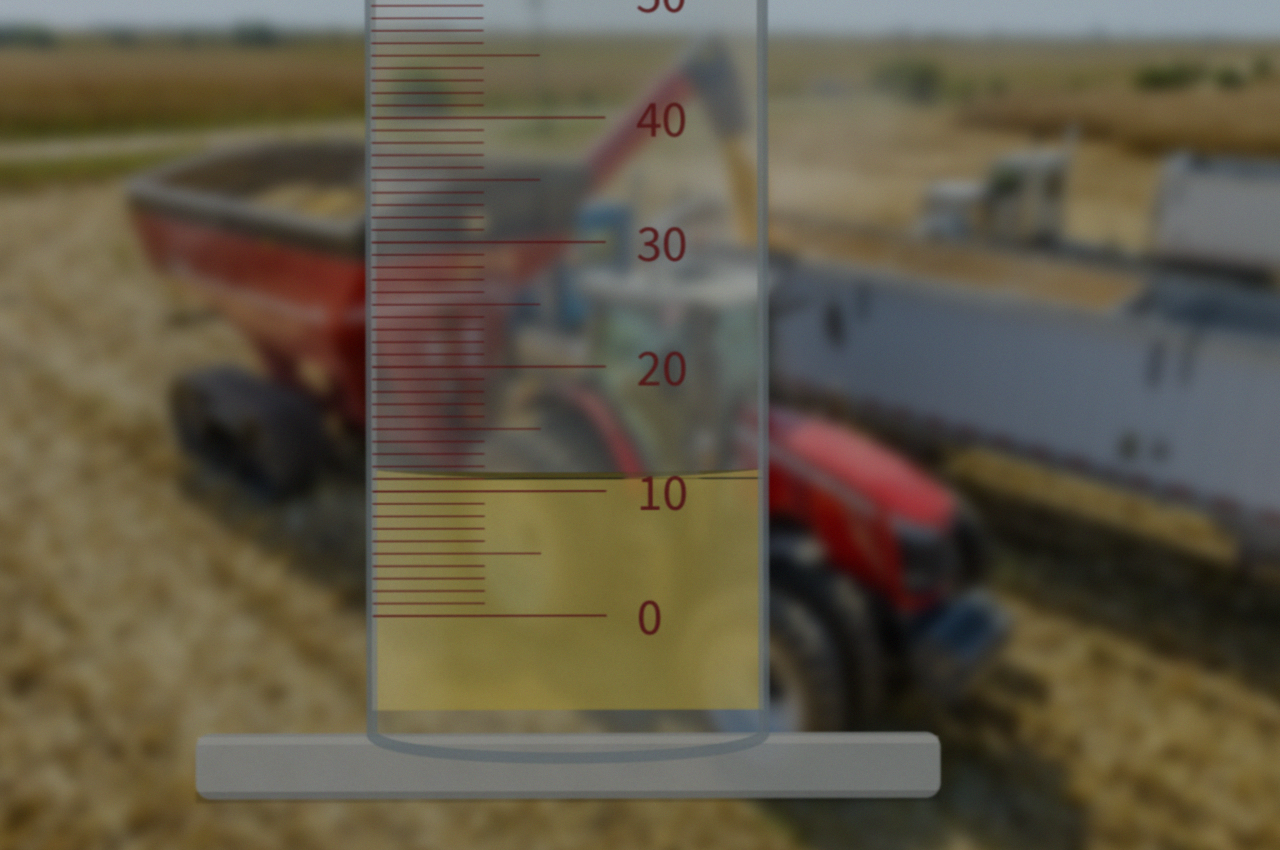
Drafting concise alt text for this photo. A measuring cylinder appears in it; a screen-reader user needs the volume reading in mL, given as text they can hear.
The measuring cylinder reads 11 mL
